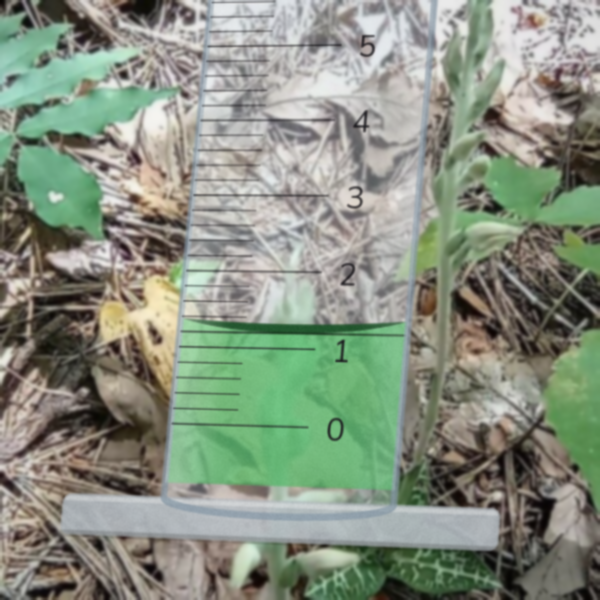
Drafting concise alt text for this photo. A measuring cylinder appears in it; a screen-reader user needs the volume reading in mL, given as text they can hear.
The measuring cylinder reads 1.2 mL
